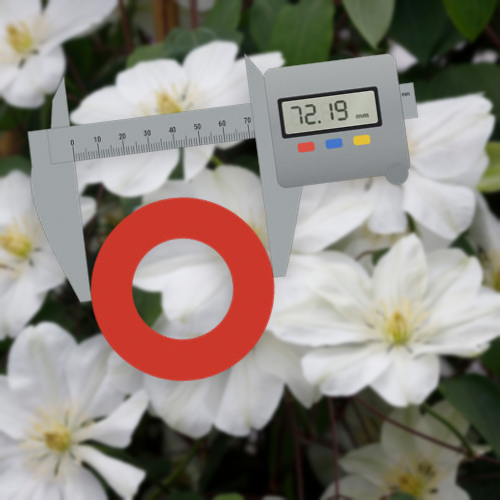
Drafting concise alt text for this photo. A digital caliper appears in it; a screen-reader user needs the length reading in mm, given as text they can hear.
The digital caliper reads 72.19 mm
